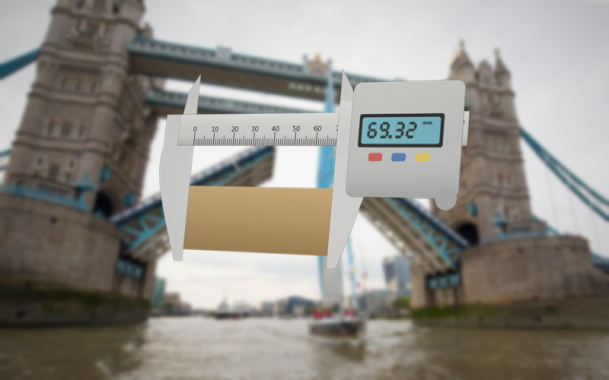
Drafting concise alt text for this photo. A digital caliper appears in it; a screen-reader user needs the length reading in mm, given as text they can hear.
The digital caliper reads 69.32 mm
